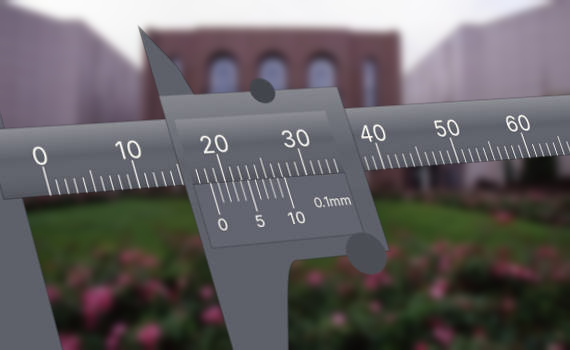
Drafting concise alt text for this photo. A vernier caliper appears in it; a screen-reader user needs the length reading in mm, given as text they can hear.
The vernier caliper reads 18.2 mm
